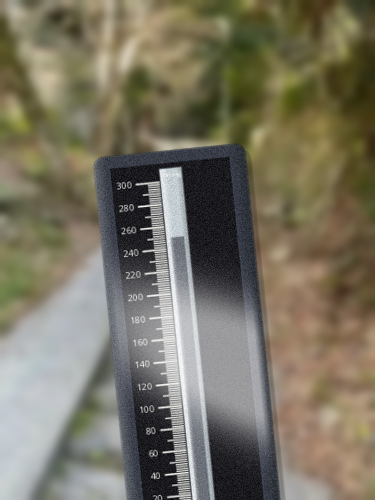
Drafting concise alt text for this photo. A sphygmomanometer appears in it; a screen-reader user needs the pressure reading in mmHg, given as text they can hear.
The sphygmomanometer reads 250 mmHg
